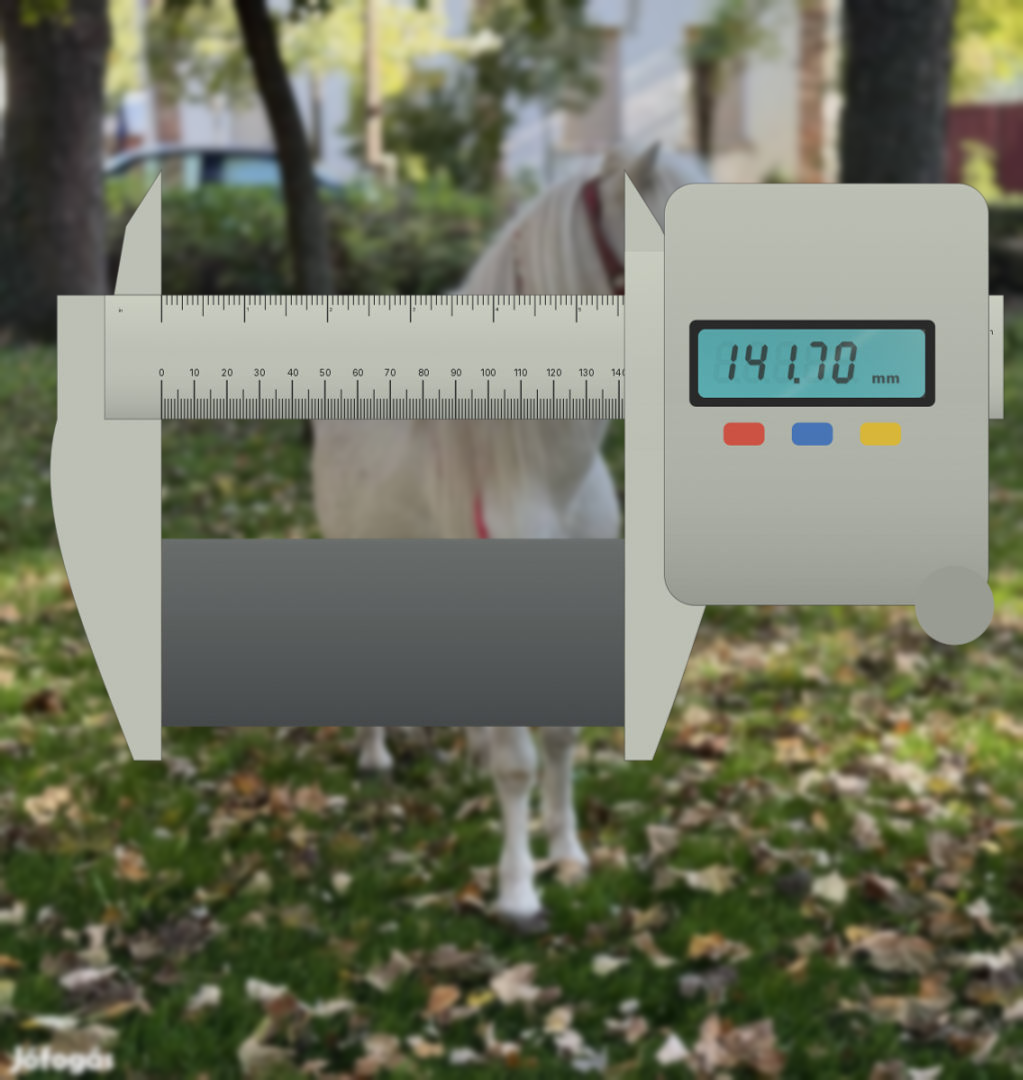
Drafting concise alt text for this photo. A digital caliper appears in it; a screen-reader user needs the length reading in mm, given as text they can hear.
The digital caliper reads 141.70 mm
